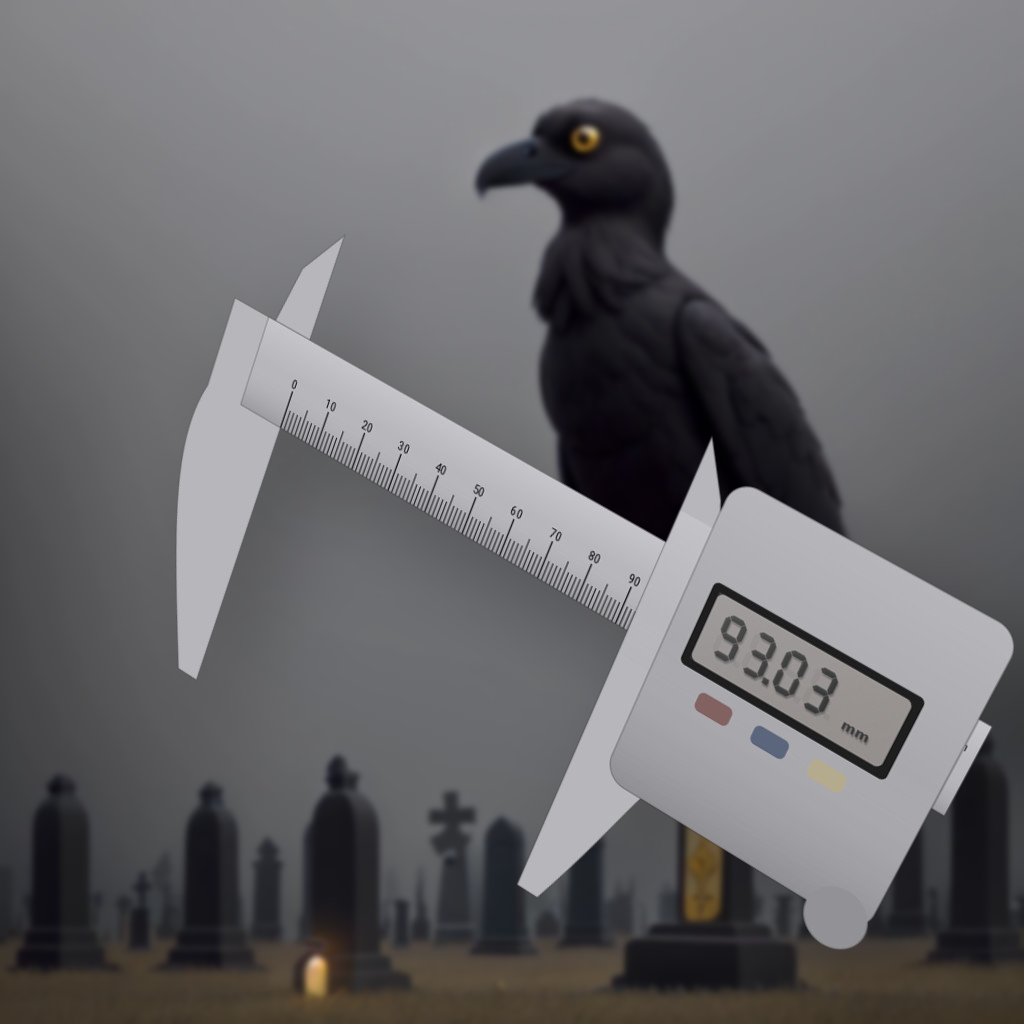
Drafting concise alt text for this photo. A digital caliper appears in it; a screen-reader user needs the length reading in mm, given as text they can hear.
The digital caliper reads 93.03 mm
